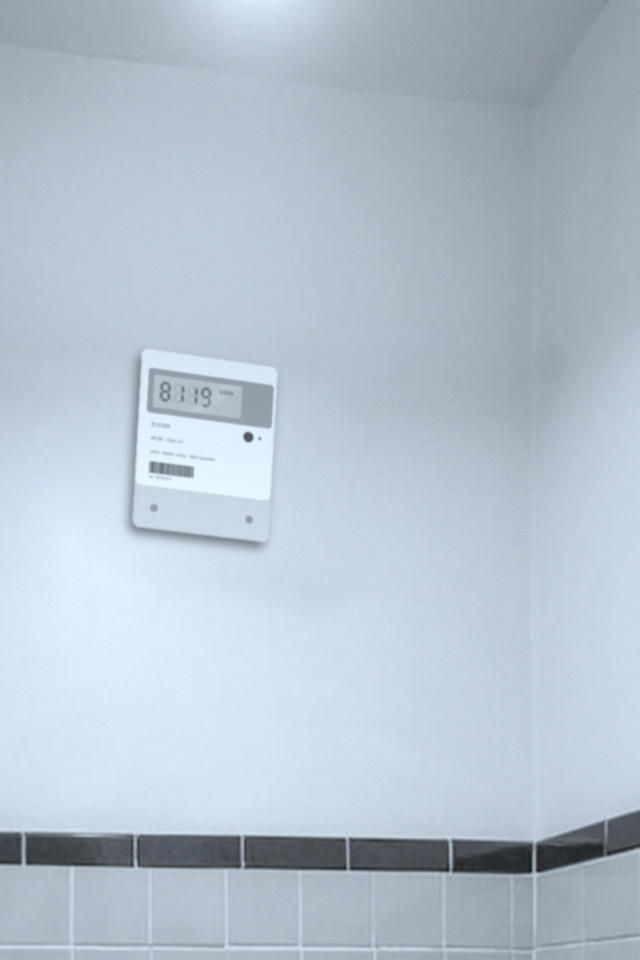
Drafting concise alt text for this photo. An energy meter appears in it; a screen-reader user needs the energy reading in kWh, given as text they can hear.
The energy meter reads 8119 kWh
